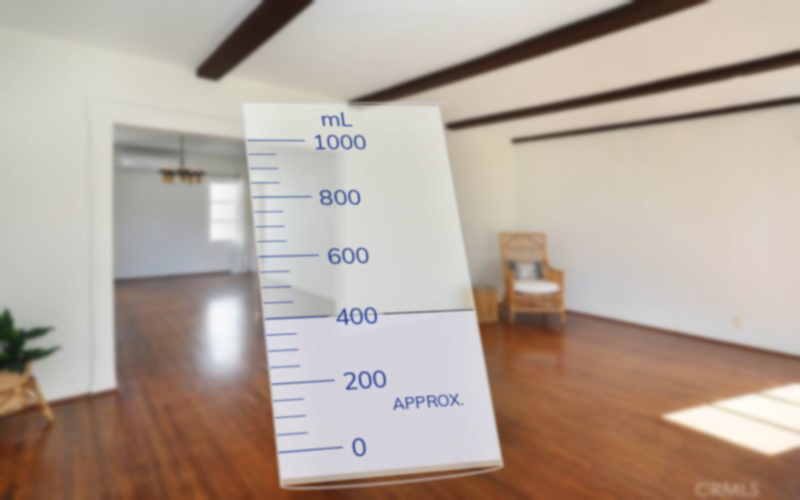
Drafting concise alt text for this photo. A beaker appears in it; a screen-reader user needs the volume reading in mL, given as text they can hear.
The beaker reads 400 mL
